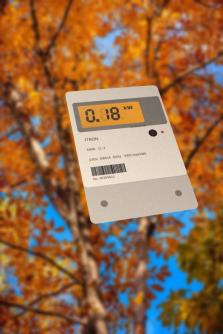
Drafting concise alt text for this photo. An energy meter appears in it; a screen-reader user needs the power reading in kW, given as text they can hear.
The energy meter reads 0.18 kW
